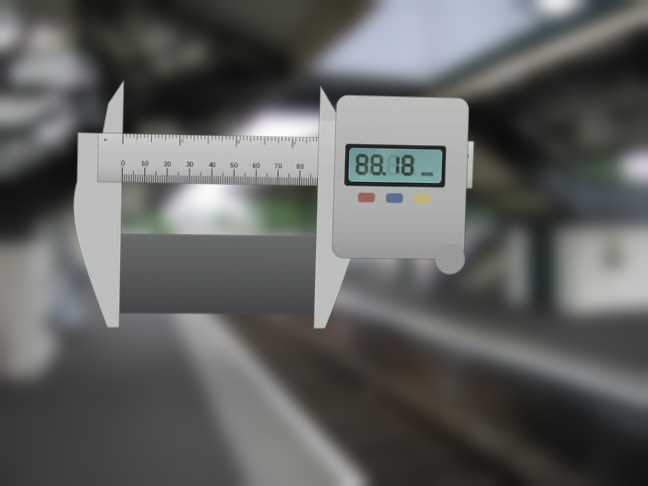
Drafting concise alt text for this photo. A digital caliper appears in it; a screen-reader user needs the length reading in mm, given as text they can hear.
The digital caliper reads 88.18 mm
